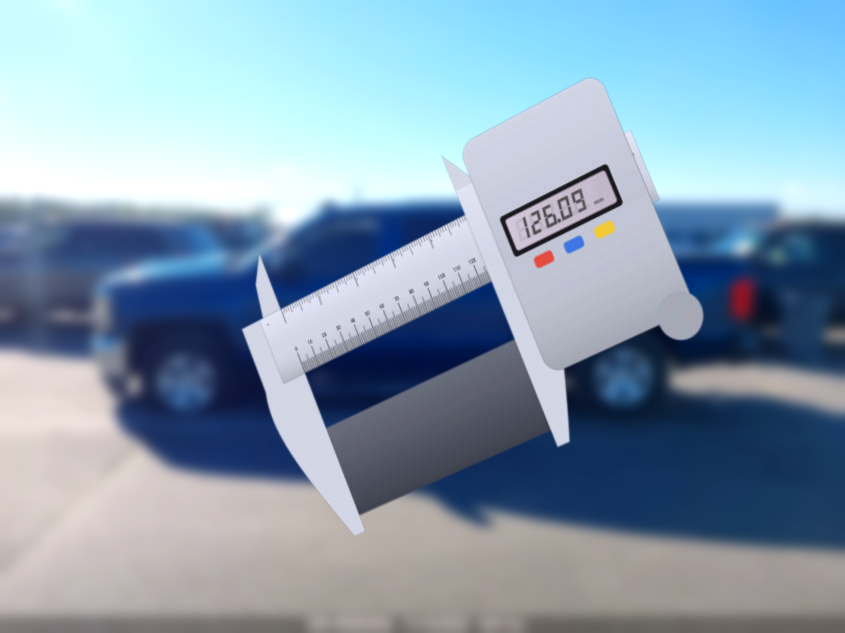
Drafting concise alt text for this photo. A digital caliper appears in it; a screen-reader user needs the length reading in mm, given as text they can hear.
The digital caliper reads 126.09 mm
